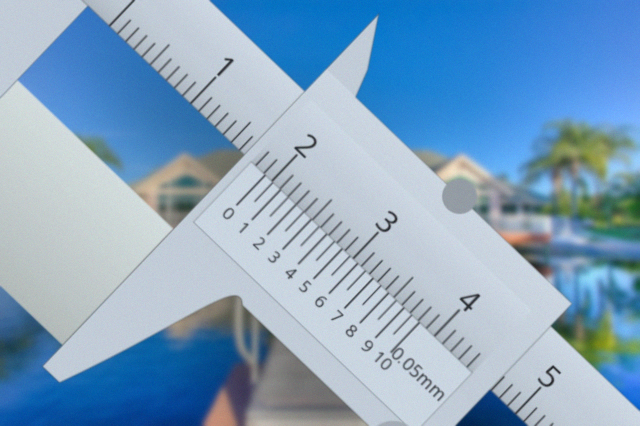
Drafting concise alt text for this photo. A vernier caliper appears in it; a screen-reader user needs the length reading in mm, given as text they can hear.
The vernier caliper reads 19.2 mm
